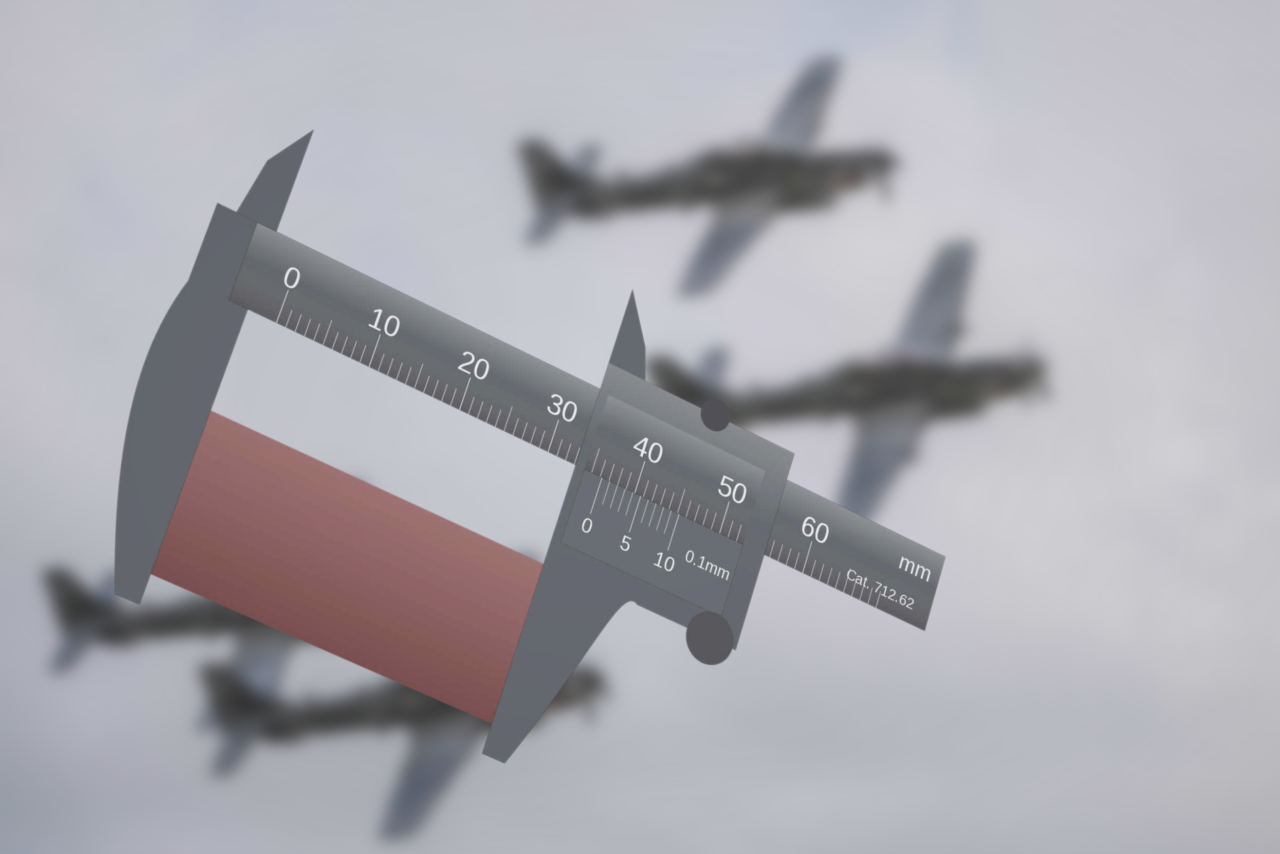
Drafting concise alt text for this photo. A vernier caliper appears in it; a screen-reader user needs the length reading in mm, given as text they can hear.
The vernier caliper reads 36.2 mm
